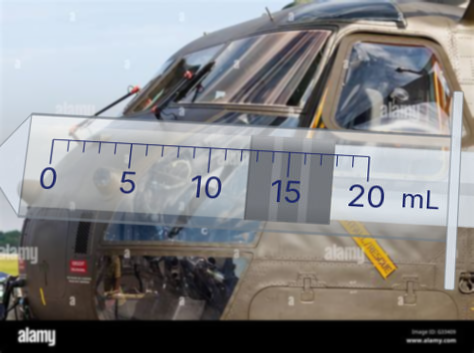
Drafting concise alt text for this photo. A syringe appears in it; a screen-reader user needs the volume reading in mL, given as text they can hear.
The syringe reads 12.5 mL
